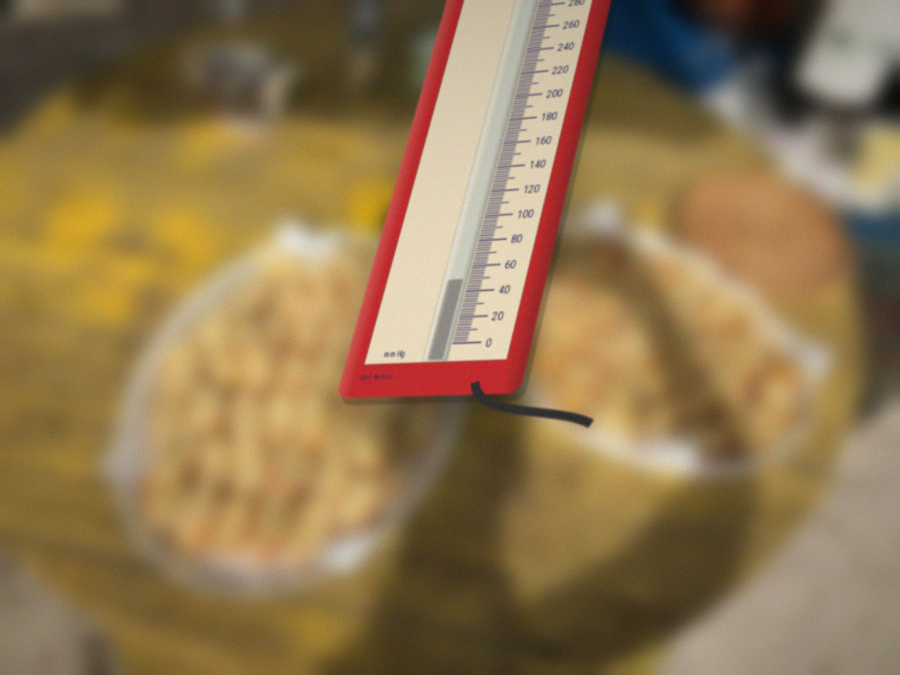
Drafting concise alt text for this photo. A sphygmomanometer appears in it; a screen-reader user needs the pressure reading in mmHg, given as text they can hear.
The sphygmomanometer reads 50 mmHg
